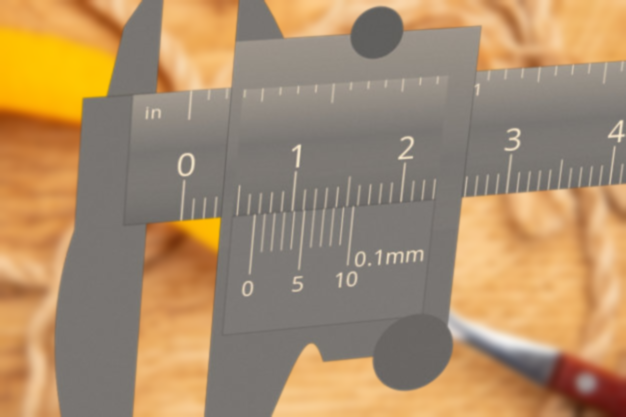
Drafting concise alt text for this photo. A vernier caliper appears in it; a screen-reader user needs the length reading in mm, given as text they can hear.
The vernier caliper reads 6.6 mm
